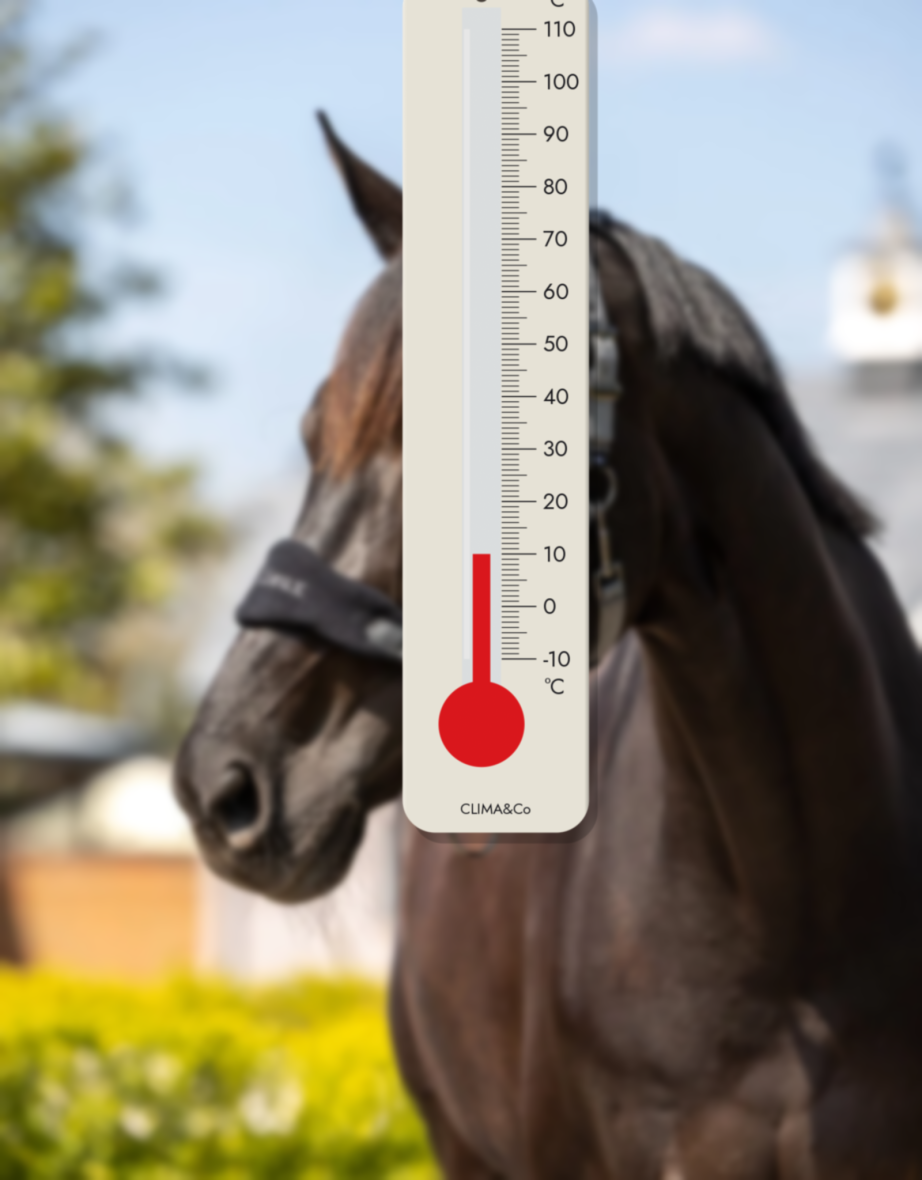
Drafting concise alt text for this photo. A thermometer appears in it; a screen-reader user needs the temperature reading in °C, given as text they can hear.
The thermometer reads 10 °C
